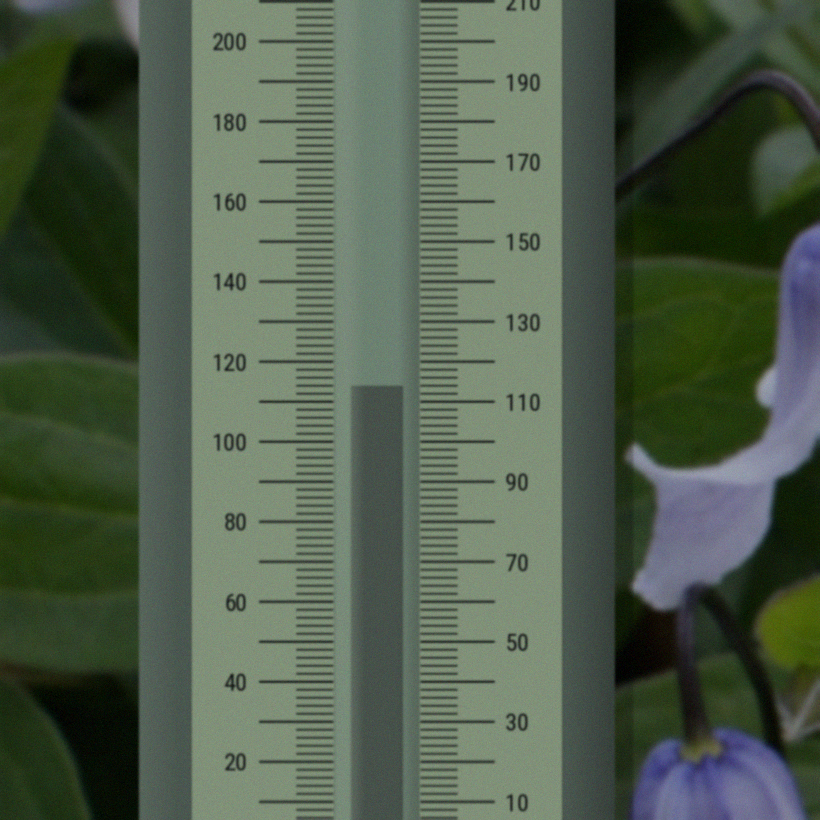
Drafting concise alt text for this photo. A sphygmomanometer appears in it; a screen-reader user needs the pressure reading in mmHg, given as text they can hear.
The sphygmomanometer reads 114 mmHg
